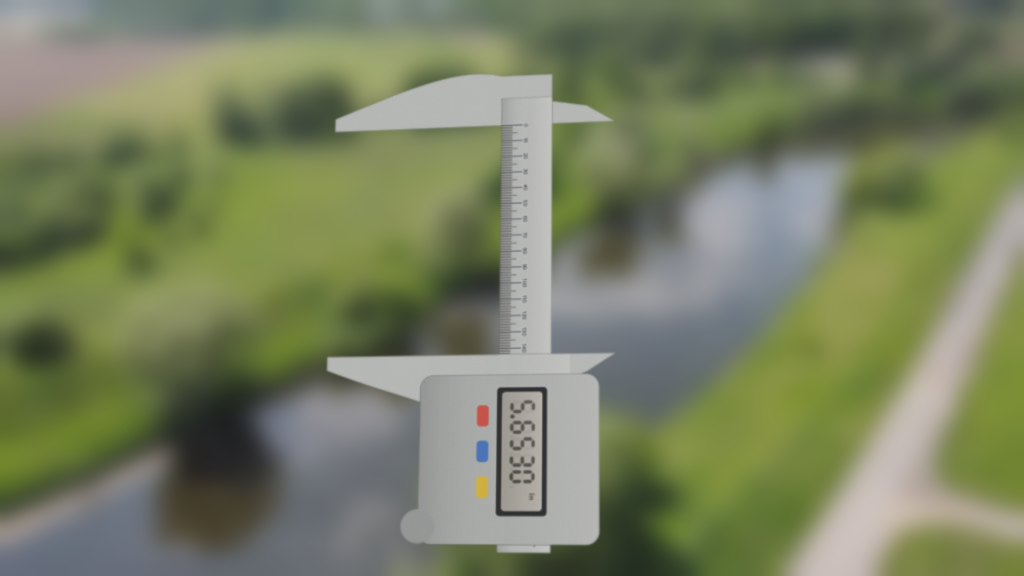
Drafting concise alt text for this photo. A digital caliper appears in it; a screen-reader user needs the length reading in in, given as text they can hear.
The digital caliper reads 5.6530 in
